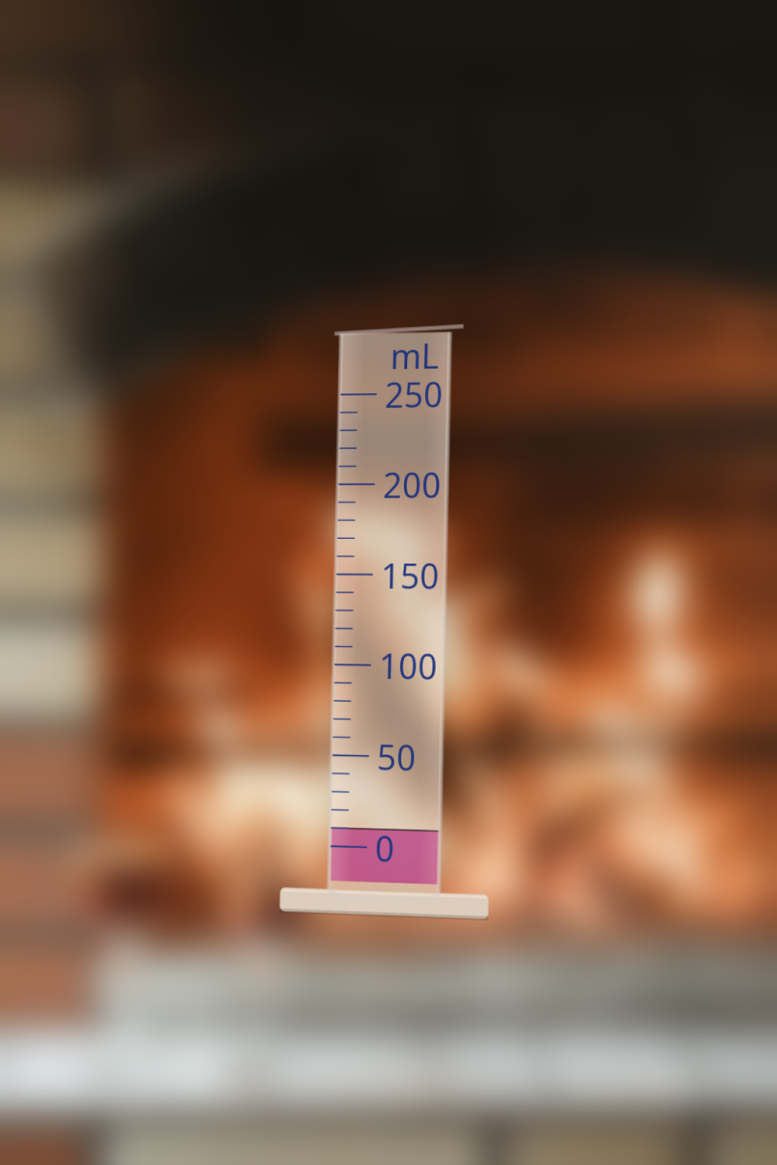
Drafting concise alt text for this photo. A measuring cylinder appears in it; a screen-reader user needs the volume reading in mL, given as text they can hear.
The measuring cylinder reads 10 mL
